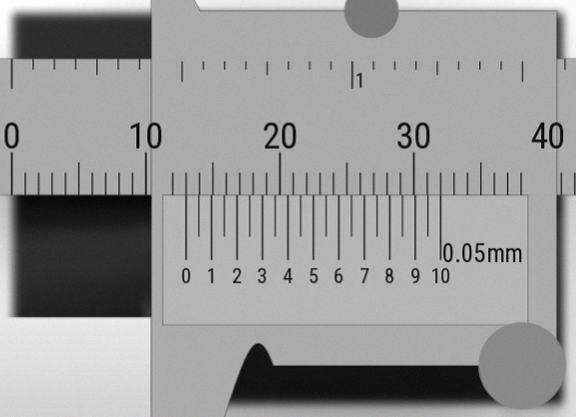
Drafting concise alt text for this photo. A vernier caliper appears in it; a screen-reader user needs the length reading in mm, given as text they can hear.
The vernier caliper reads 13.0 mm
